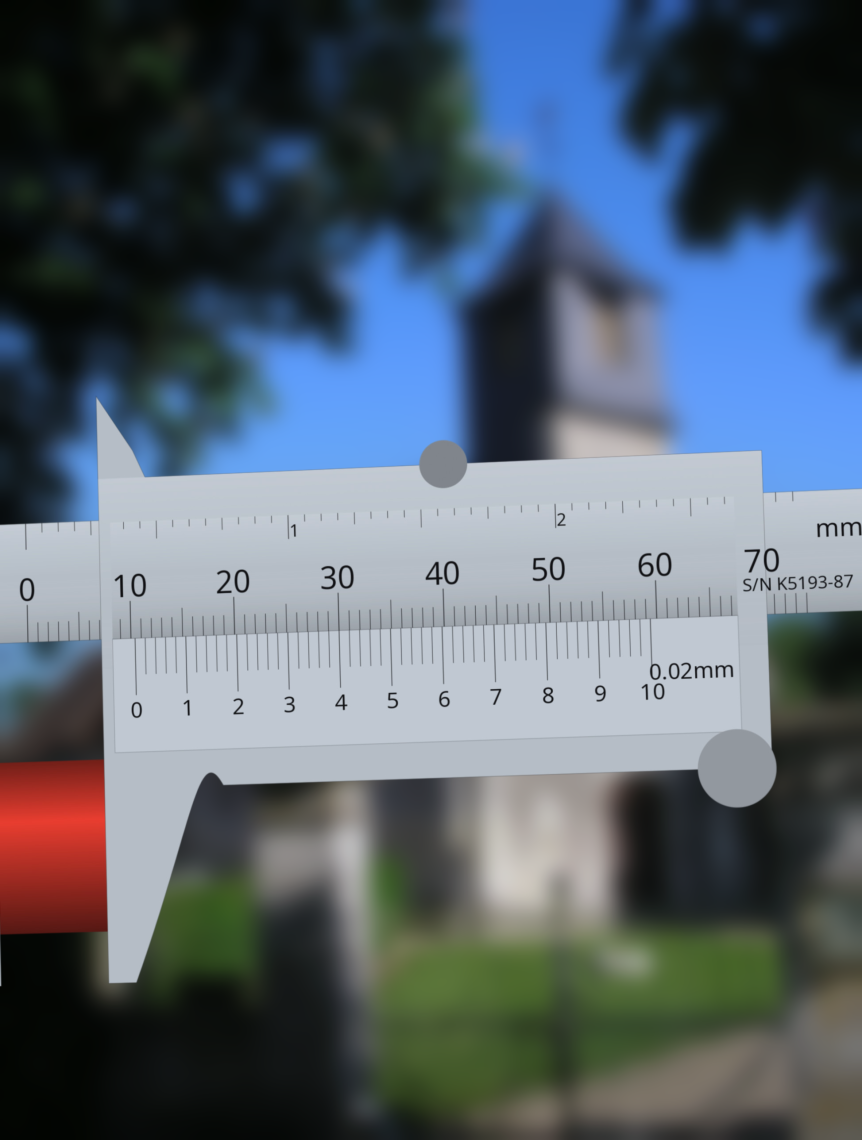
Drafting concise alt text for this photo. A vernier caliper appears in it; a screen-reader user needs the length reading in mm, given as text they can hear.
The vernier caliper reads 10.4 mm
